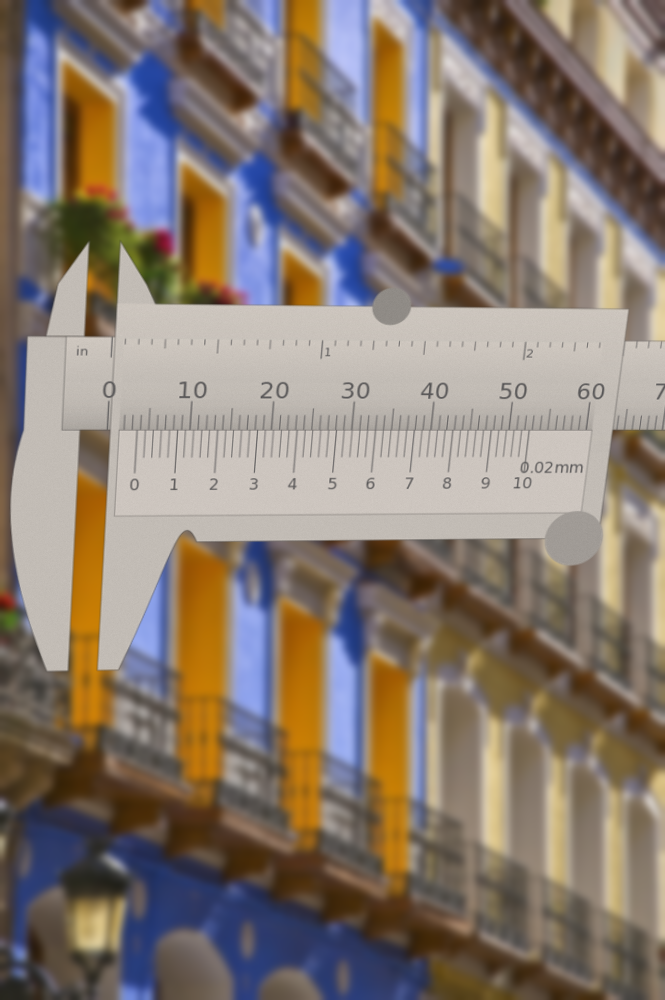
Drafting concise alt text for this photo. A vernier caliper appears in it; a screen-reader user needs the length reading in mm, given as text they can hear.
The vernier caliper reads 3.6 mm
